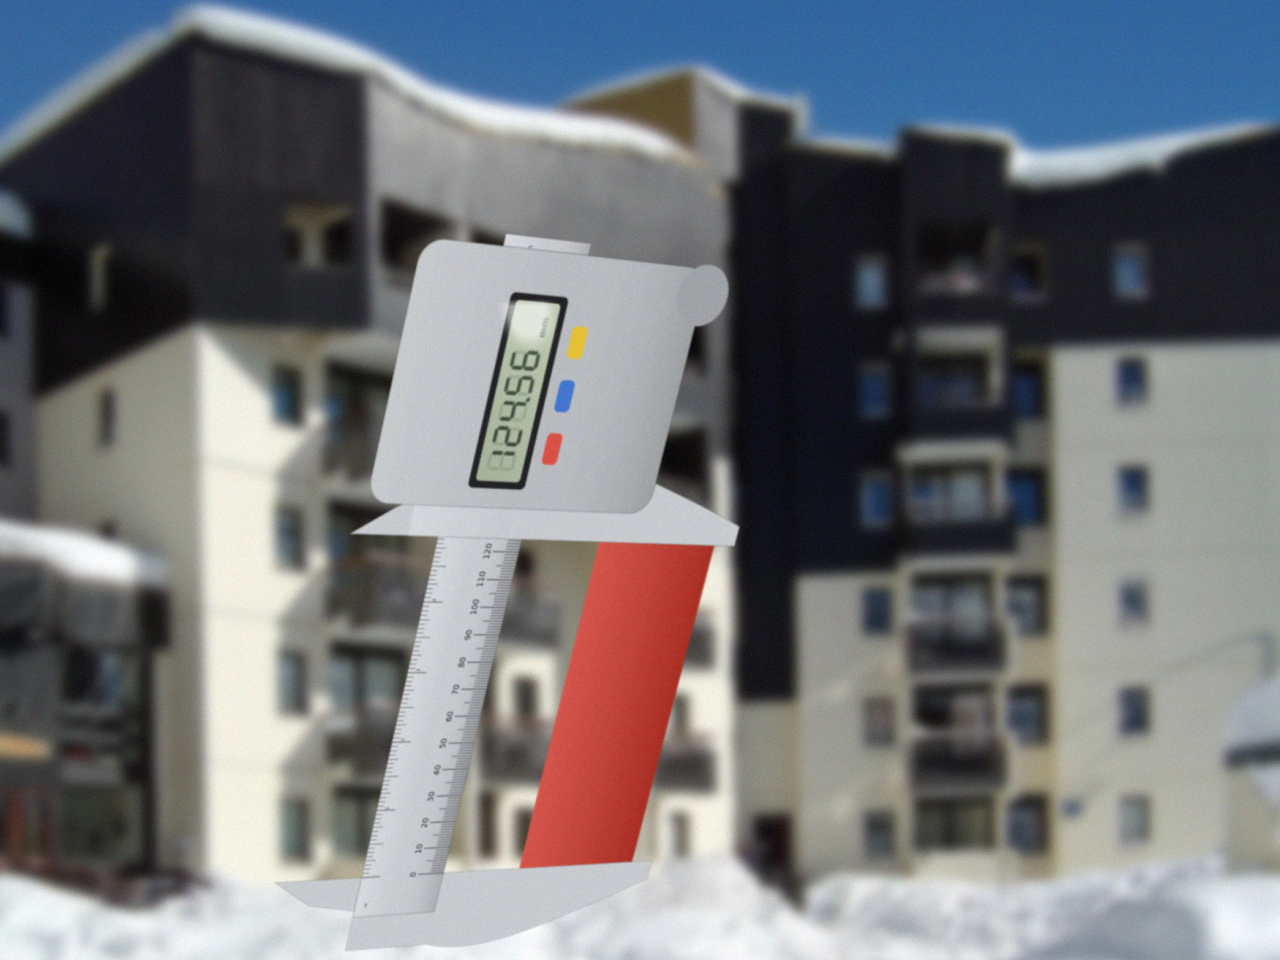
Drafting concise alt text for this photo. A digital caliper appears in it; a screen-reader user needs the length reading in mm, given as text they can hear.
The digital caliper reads 124.56 mm
